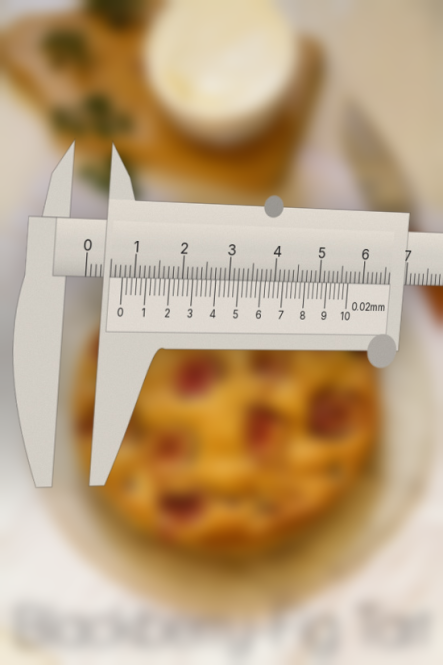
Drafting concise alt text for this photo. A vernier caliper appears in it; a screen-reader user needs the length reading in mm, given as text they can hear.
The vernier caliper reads 7.5 mm
